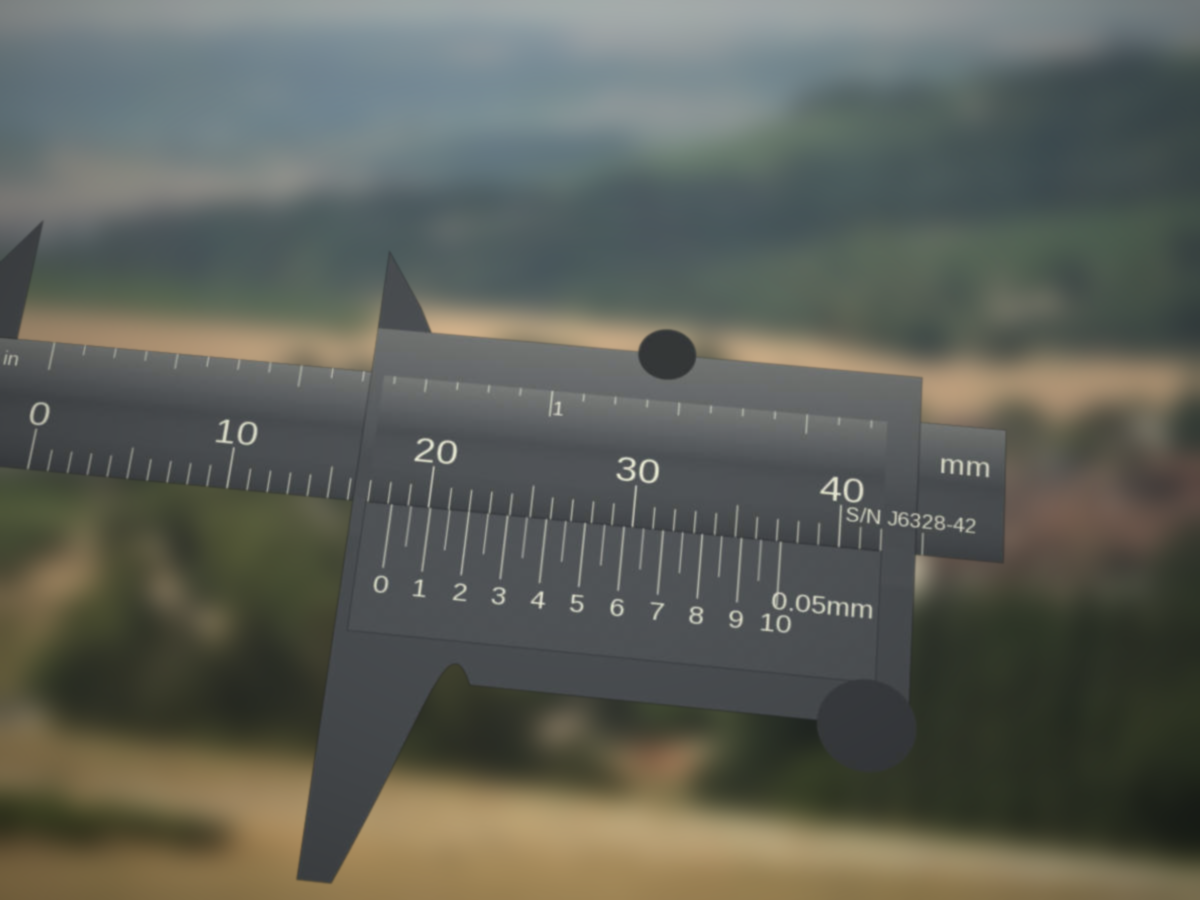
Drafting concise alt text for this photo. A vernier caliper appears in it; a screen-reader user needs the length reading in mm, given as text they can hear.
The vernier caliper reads 18.2 mm
